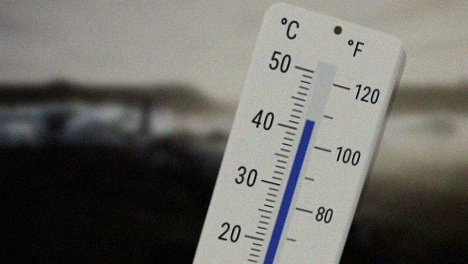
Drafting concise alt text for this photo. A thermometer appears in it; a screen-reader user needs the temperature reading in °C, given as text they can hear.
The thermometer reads 42 °C
